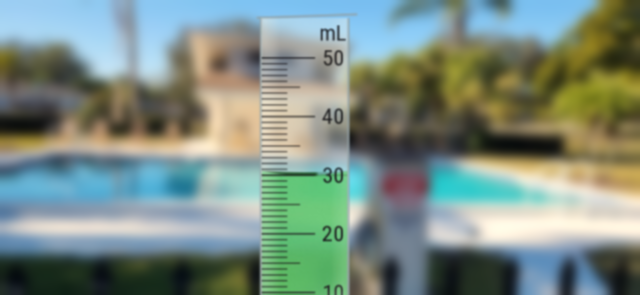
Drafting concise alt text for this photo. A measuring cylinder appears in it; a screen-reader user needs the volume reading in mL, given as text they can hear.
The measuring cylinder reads 30 mL
